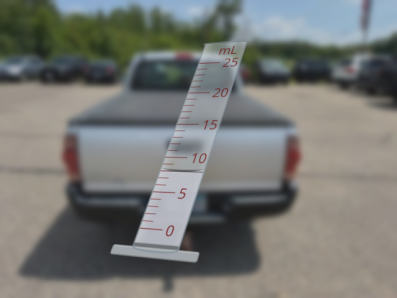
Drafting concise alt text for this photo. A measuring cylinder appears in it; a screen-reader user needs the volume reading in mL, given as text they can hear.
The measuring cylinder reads 8 mL
